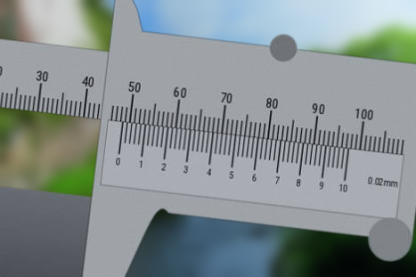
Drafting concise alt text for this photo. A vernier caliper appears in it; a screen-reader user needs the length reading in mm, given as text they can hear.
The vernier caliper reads 48.5 mm
